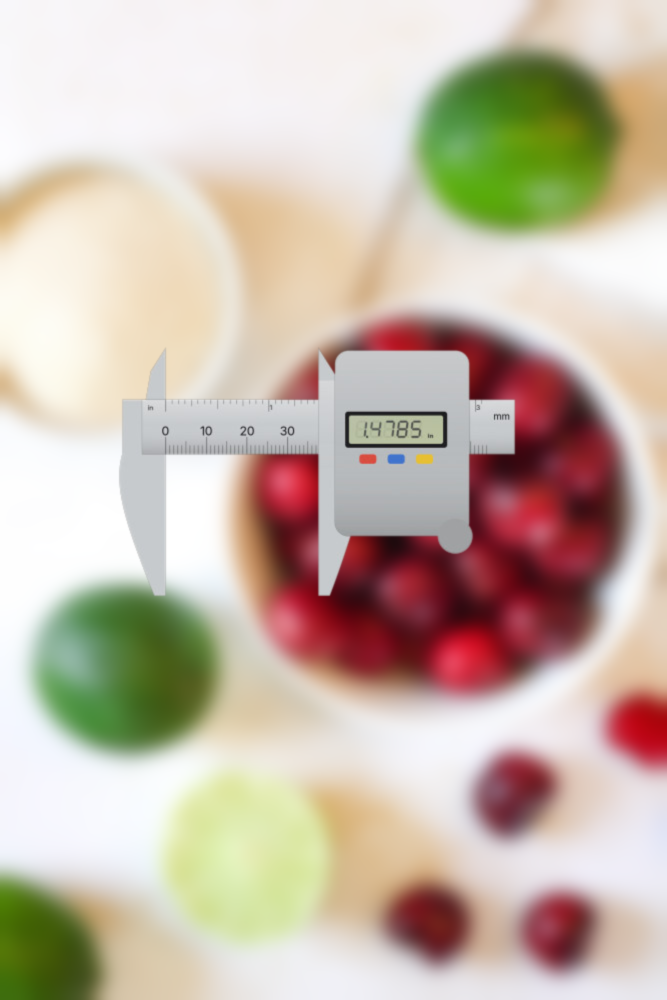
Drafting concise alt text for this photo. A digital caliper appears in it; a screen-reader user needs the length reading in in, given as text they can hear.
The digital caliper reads 1.4785 in
